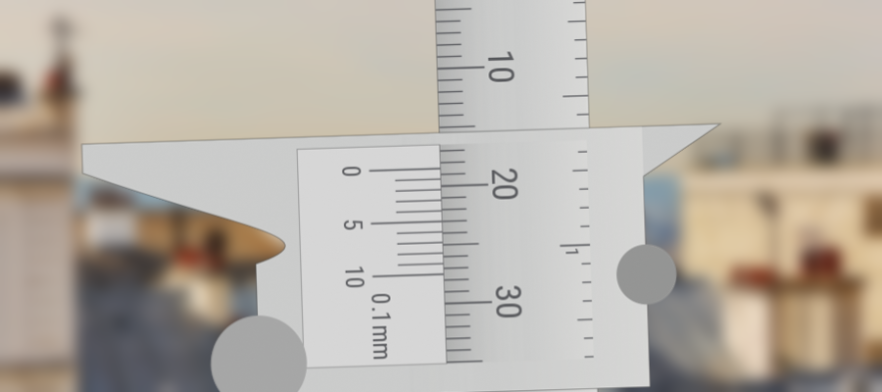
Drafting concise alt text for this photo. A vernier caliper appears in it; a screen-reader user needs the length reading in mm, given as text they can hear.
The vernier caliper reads 18.5 mm
